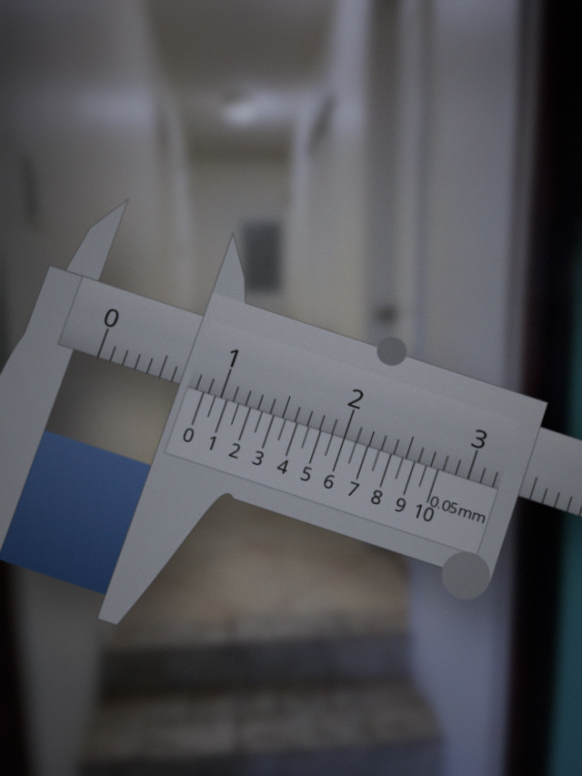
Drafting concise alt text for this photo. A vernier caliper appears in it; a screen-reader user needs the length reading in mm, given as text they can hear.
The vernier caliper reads 8.6 mm
